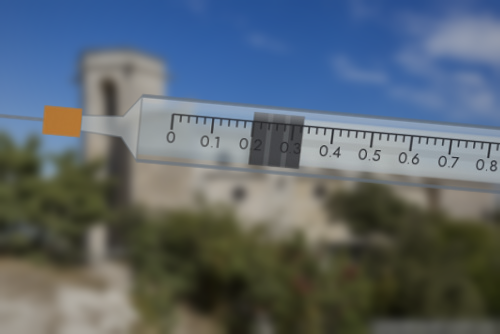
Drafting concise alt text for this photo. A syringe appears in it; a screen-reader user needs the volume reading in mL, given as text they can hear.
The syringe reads 0.2 mL
